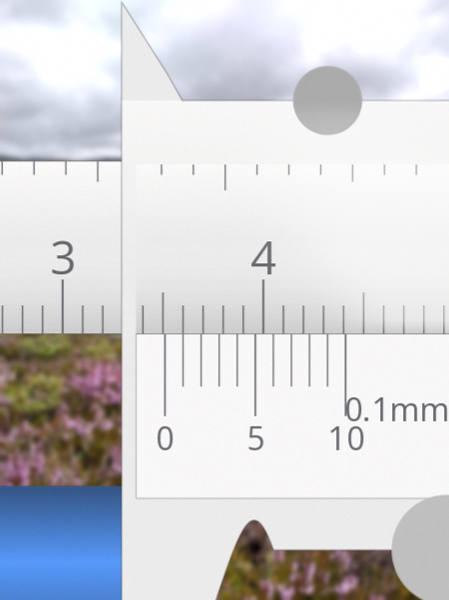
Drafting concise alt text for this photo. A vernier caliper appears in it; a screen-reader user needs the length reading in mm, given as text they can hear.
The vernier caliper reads 35.1 mm
